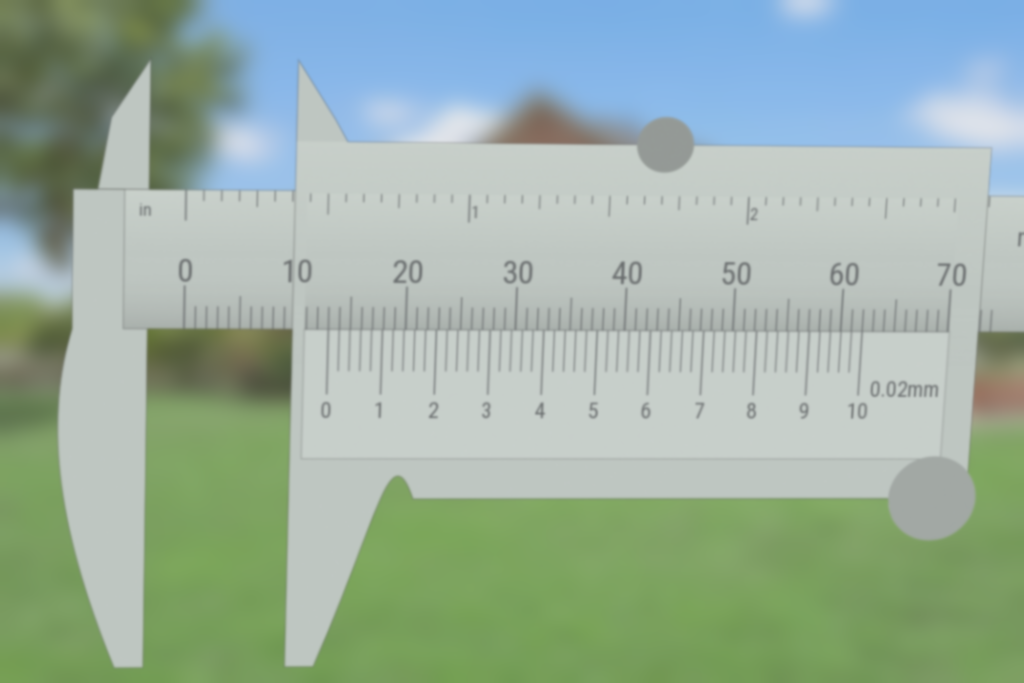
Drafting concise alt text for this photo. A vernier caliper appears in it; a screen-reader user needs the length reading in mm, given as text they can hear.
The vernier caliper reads 13.0 mm
